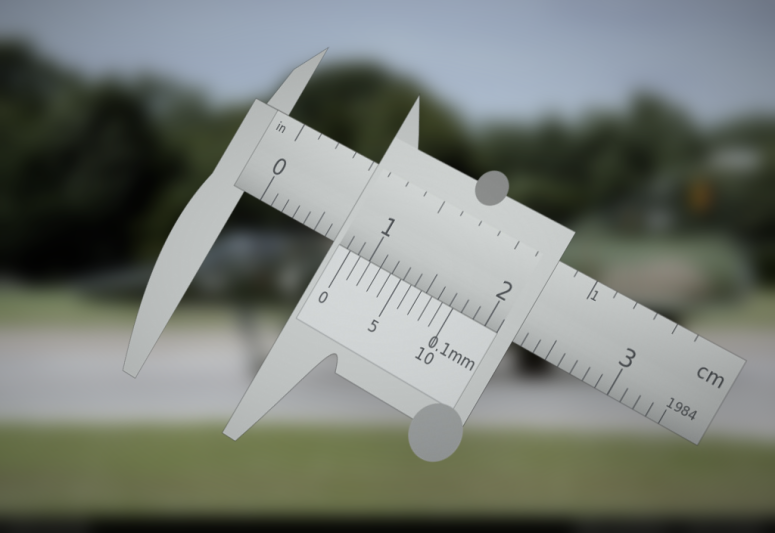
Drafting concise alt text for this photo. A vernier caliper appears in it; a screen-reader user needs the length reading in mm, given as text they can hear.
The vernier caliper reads 8.3 mm
